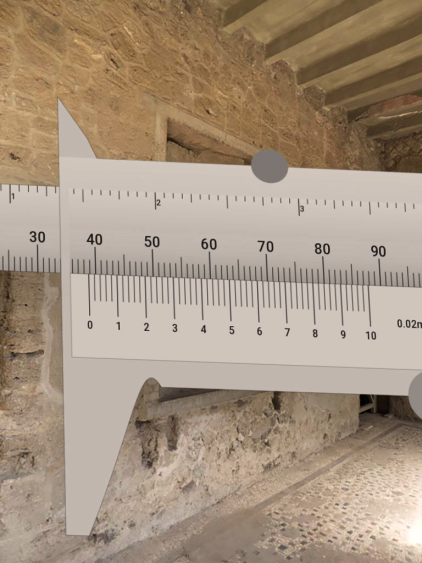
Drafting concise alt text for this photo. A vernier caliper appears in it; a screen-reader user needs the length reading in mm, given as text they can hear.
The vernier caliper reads 38.8 mm
